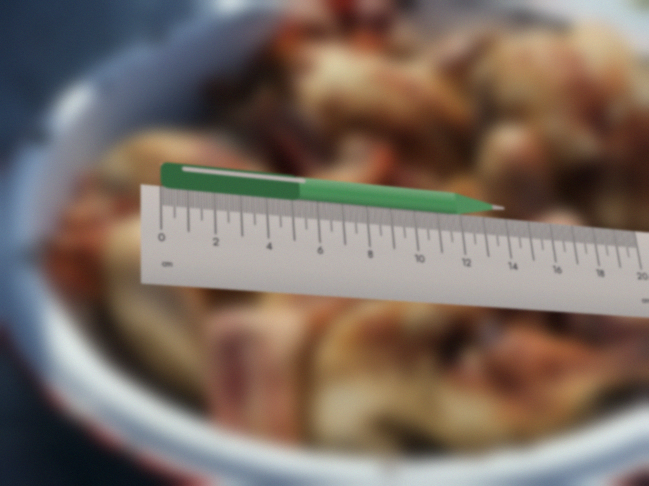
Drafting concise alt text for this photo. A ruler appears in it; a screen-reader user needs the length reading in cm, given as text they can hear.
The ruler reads 14 cm
